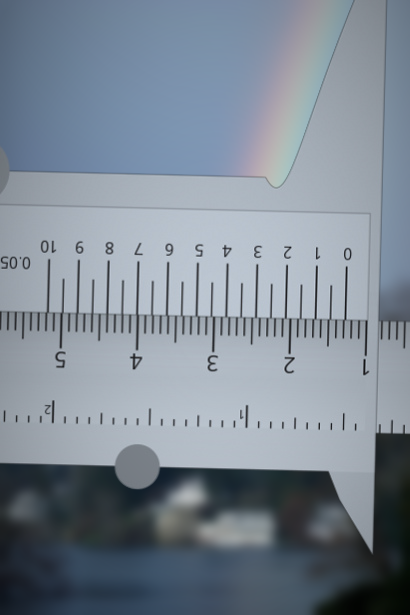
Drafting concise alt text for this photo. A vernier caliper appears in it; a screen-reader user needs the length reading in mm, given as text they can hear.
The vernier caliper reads 12.8 mm
